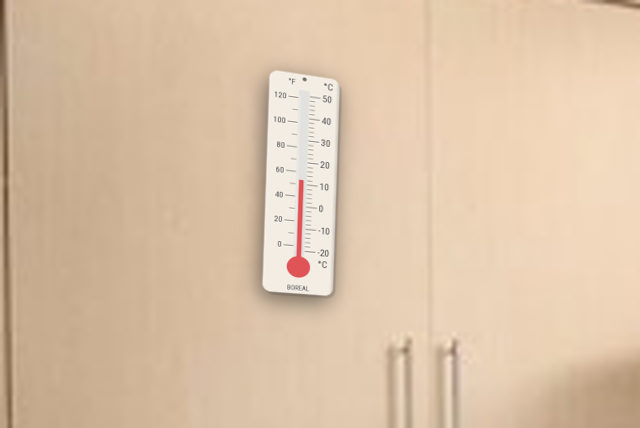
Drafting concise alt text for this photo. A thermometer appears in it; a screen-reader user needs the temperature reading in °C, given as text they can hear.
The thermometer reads 12 °C
